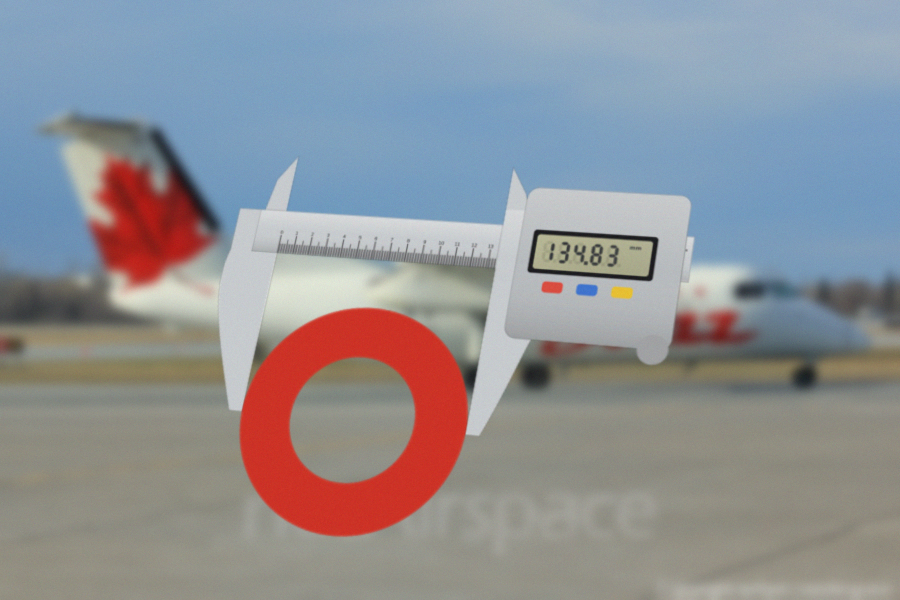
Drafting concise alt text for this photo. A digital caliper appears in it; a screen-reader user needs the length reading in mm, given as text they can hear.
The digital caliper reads 134.83 mm
